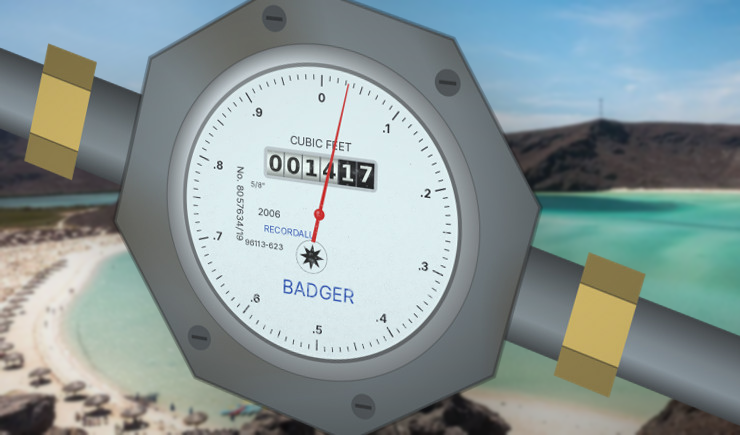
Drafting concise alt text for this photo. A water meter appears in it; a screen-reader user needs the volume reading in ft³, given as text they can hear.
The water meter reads 1417.03 ft³
